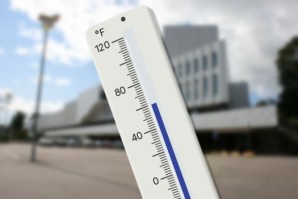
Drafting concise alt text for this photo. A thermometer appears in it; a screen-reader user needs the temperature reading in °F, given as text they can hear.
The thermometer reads 60 °F
